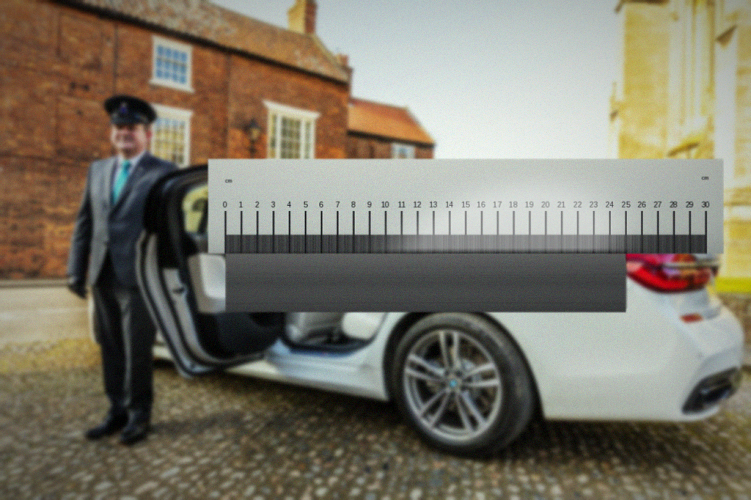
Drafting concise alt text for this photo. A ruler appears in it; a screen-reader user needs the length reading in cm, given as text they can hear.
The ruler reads 25 cm
